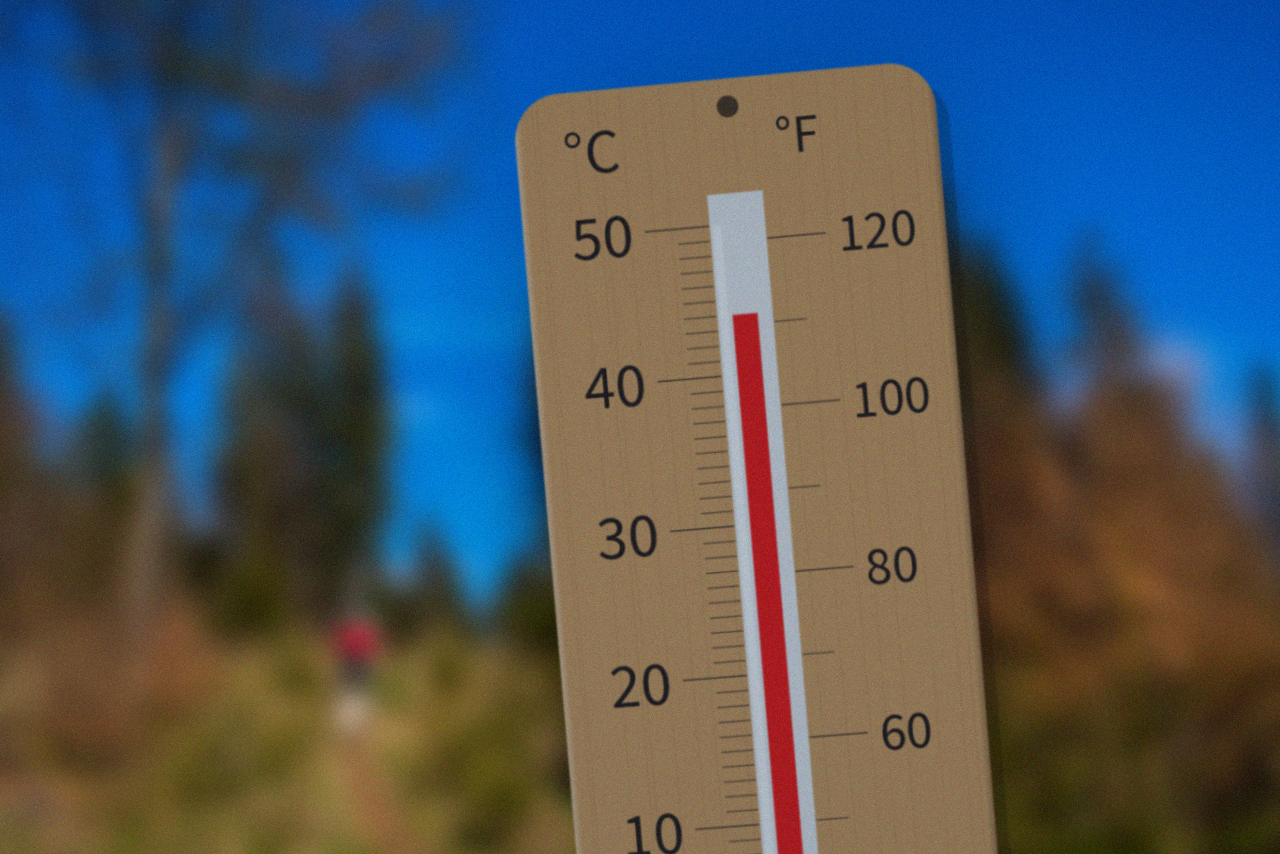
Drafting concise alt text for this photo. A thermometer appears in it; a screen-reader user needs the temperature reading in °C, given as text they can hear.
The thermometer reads 44 °C
